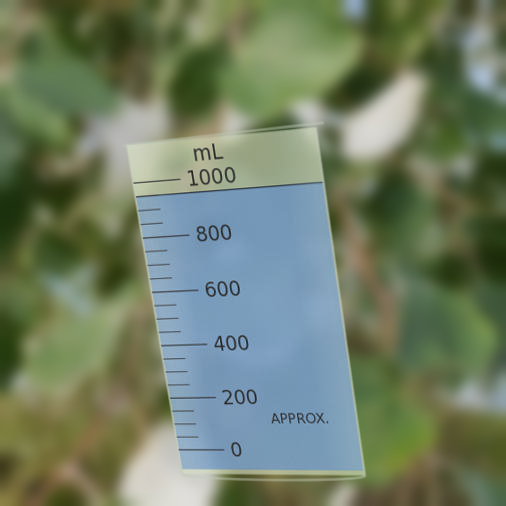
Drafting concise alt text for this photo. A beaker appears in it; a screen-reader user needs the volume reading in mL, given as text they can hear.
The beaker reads 950 mL
